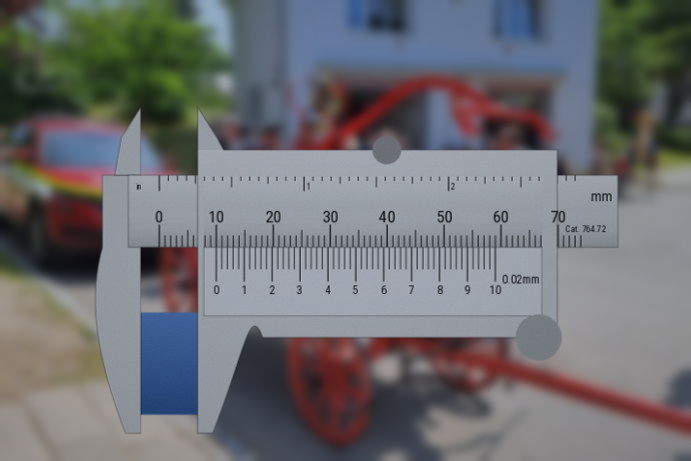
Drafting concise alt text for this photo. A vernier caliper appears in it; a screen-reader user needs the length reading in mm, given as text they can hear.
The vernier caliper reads 10.0 mm
